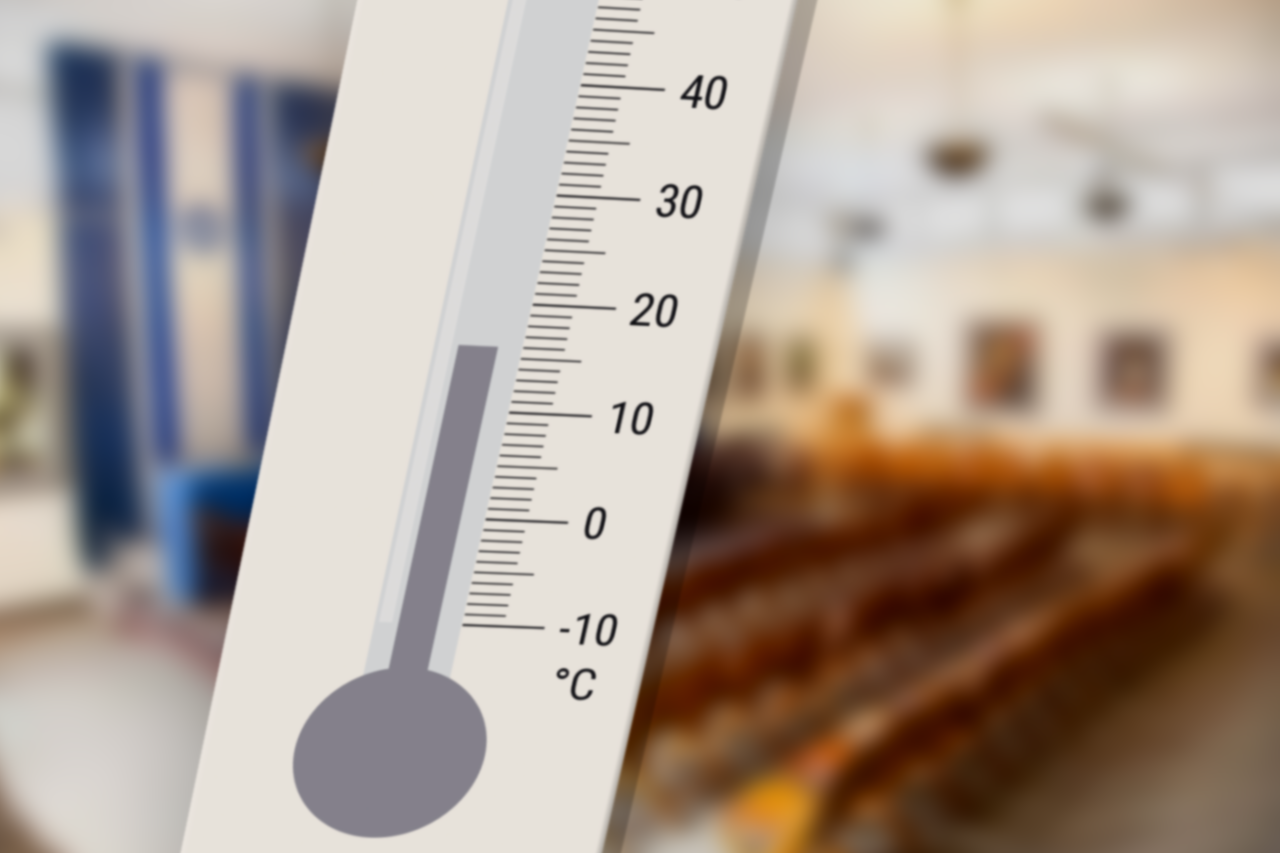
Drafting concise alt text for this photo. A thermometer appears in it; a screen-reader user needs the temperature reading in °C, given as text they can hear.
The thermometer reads 16 °C
